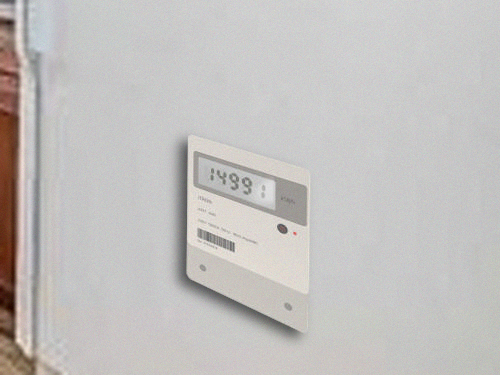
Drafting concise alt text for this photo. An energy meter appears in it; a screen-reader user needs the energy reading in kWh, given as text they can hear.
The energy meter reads 14991 kWh
